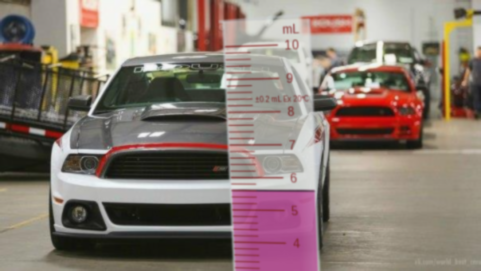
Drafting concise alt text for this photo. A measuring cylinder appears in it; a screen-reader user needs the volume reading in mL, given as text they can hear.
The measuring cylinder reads 5.6 mL
